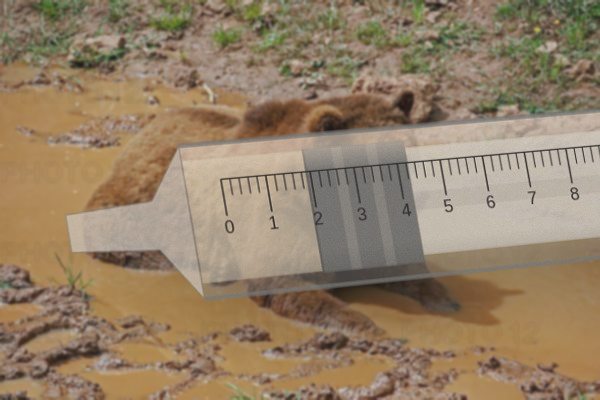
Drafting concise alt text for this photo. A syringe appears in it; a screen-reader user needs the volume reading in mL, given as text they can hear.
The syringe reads 1.9 mL
